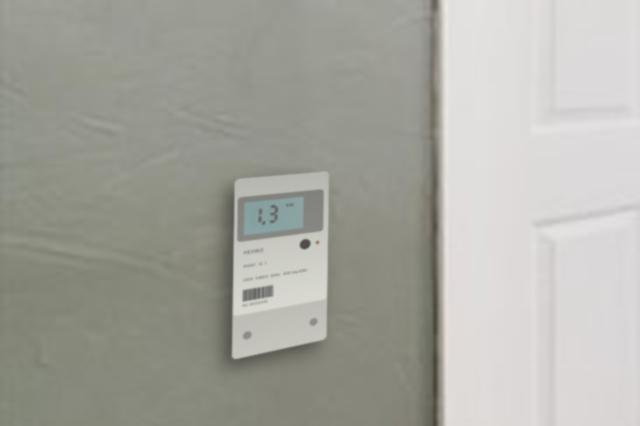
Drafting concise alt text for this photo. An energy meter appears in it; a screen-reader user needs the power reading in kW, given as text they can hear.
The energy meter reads 1.3 kW
